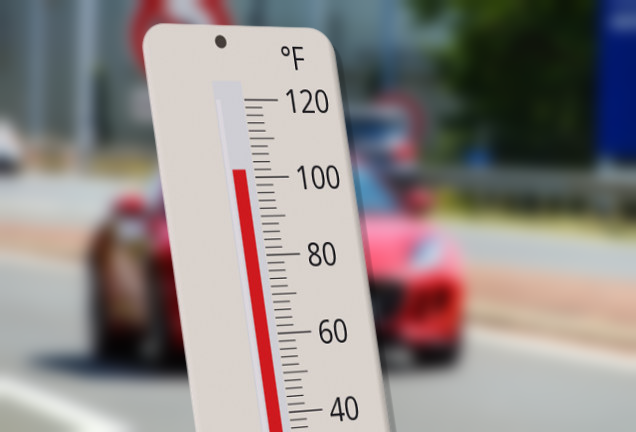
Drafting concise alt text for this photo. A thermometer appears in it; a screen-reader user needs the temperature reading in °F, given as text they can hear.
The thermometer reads 102 °F
